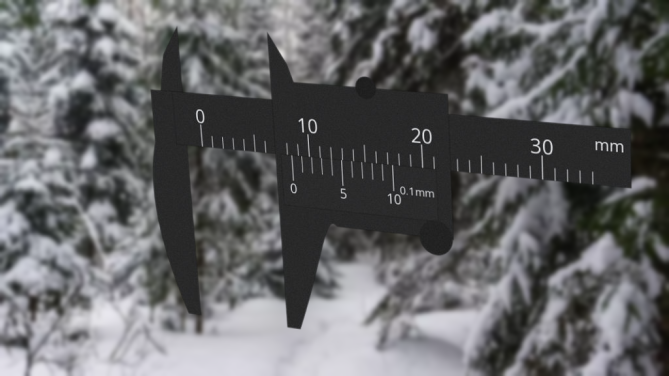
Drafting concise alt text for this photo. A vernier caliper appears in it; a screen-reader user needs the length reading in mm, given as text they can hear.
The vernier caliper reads 8.4 mm
